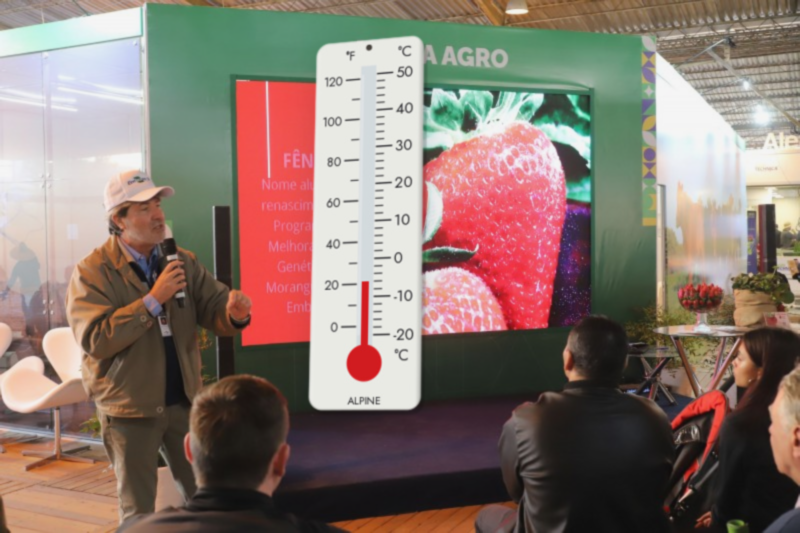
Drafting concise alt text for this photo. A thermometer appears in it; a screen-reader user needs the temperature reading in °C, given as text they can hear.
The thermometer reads -6 °C
